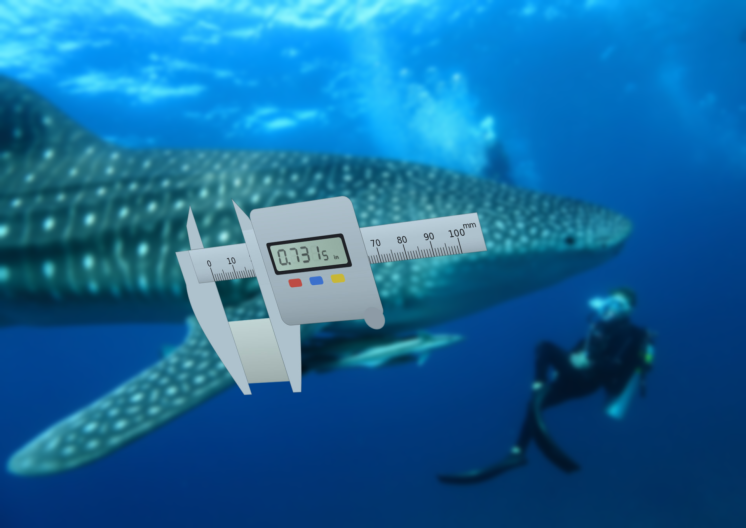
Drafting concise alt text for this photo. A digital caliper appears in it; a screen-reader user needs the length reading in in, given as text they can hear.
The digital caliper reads 0.7315 in
